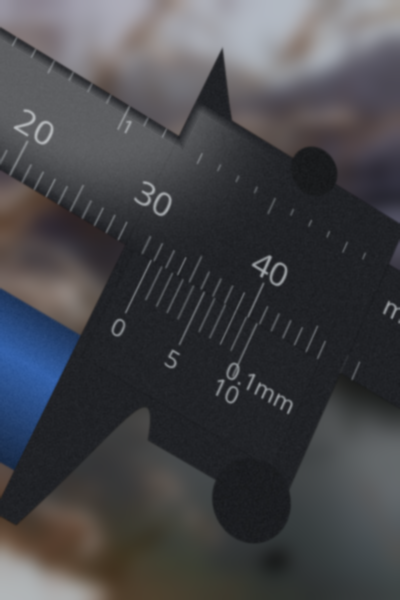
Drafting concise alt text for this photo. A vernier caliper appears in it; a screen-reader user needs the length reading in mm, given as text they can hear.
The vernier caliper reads 31.8 mm
